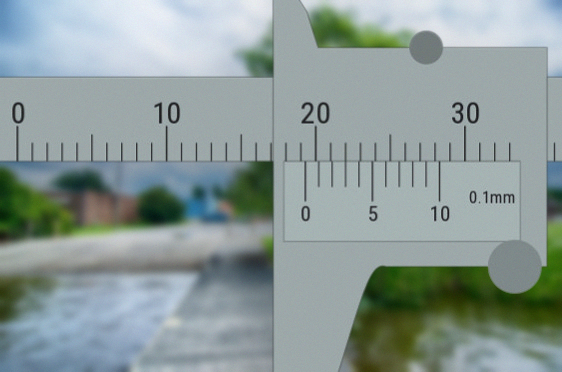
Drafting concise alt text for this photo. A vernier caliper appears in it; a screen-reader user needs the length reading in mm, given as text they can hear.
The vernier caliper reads 19.3 mm
